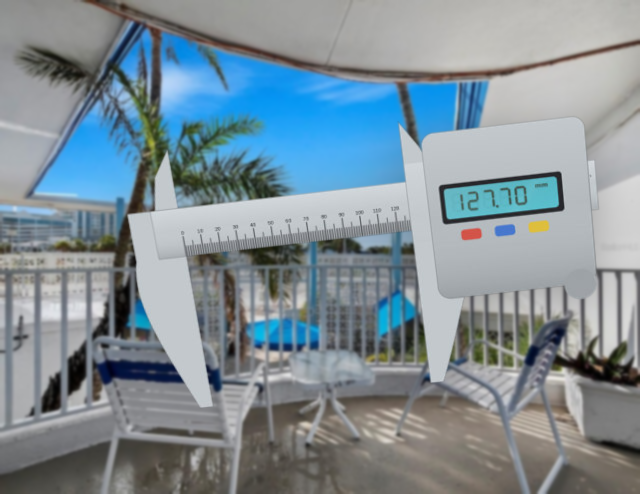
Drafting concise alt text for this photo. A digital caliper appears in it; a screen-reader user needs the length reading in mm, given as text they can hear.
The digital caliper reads 127.70 mm
